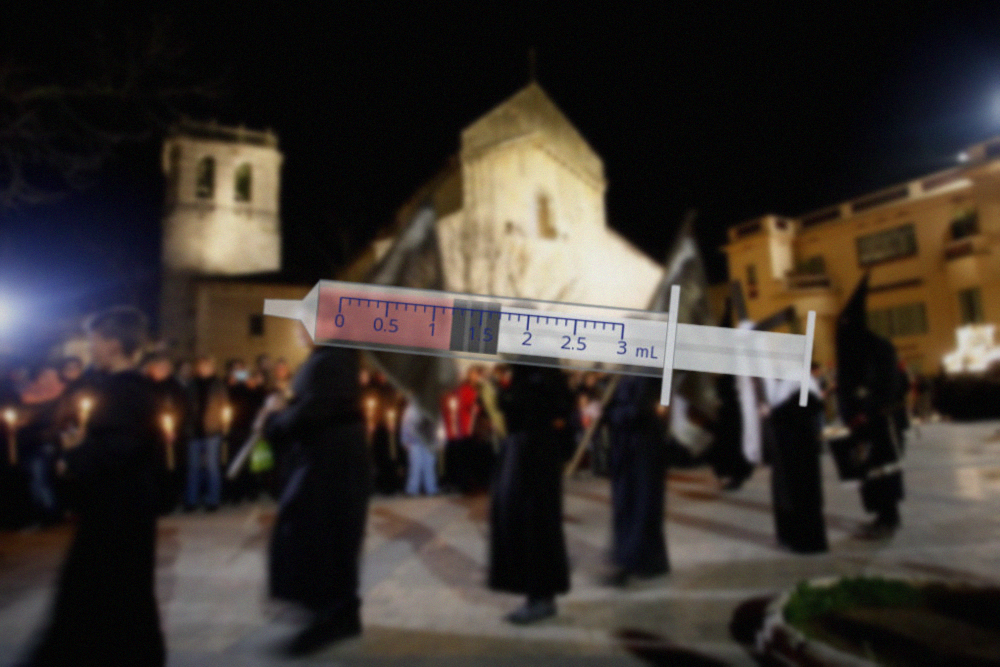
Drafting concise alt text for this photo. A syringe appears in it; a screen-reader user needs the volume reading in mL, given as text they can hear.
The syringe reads 1.2 mL
